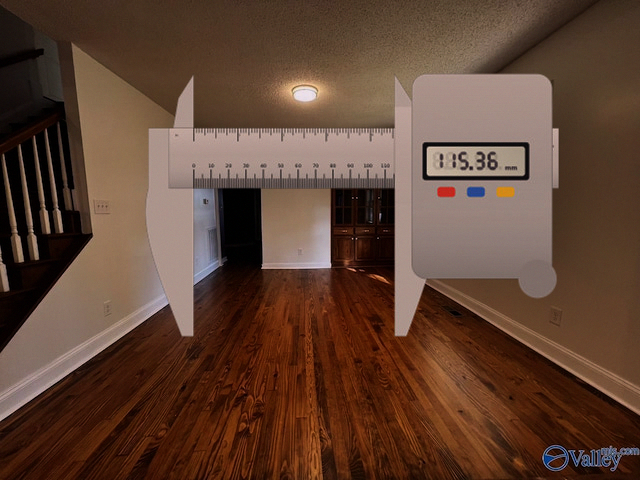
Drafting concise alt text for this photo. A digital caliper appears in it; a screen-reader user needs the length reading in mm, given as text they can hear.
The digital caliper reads 115.36 mm
